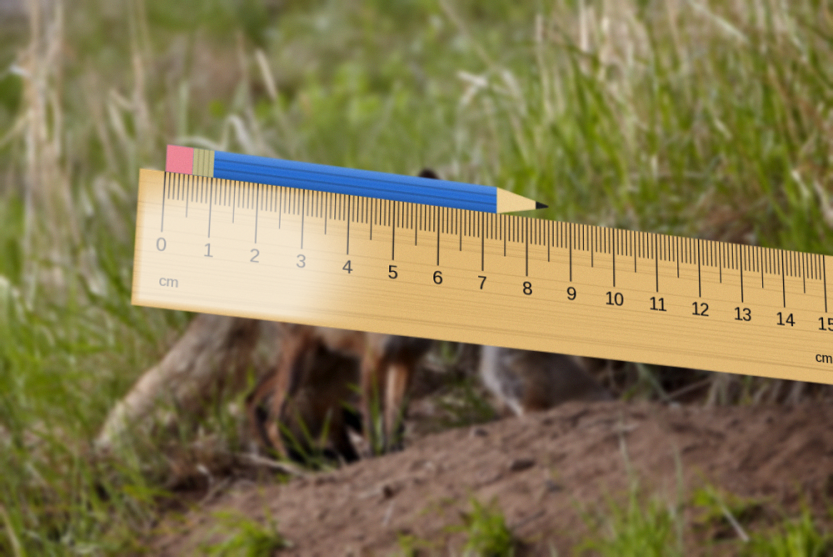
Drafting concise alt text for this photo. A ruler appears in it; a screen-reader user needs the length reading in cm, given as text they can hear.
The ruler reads 8.5 cm
